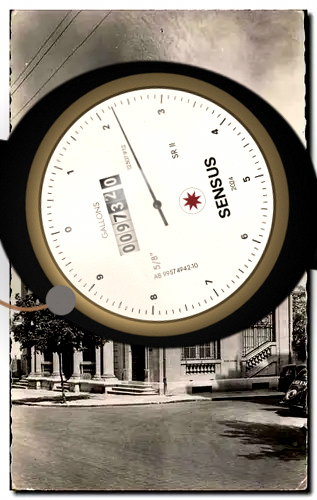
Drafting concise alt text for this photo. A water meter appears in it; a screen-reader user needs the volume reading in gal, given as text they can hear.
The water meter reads 97322.2 gal
